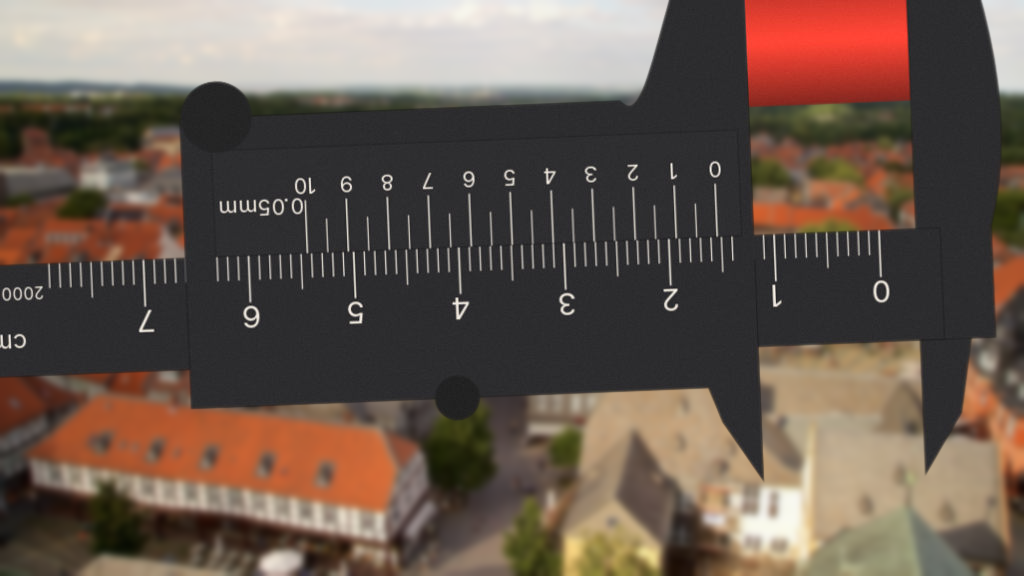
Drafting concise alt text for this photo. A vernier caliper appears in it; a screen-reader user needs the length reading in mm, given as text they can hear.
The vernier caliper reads 15.4 mm
